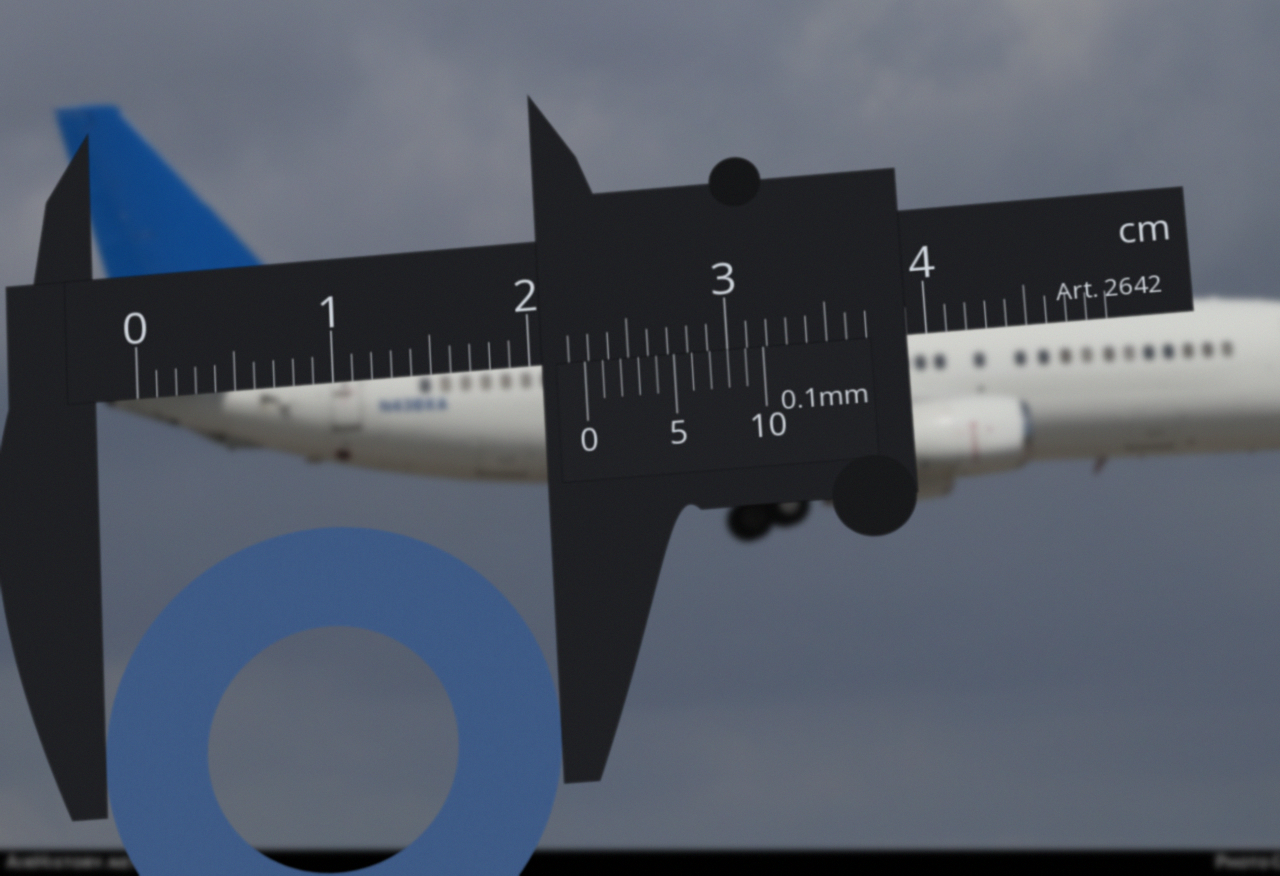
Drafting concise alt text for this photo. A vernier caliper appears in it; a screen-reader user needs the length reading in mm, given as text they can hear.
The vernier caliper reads 22.8 mm
